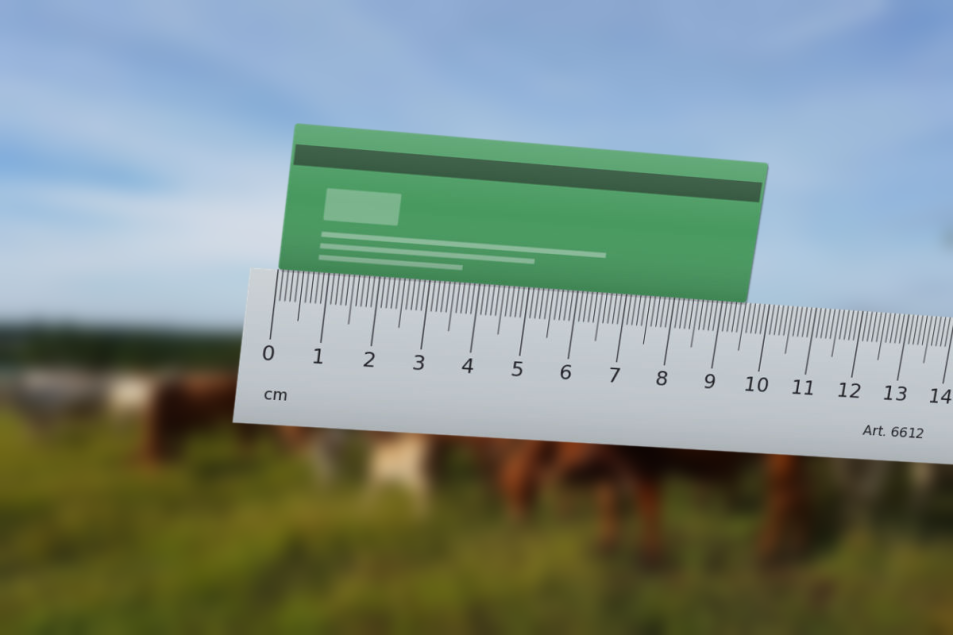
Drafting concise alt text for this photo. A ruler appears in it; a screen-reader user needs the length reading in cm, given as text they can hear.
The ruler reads 9.5 cm
